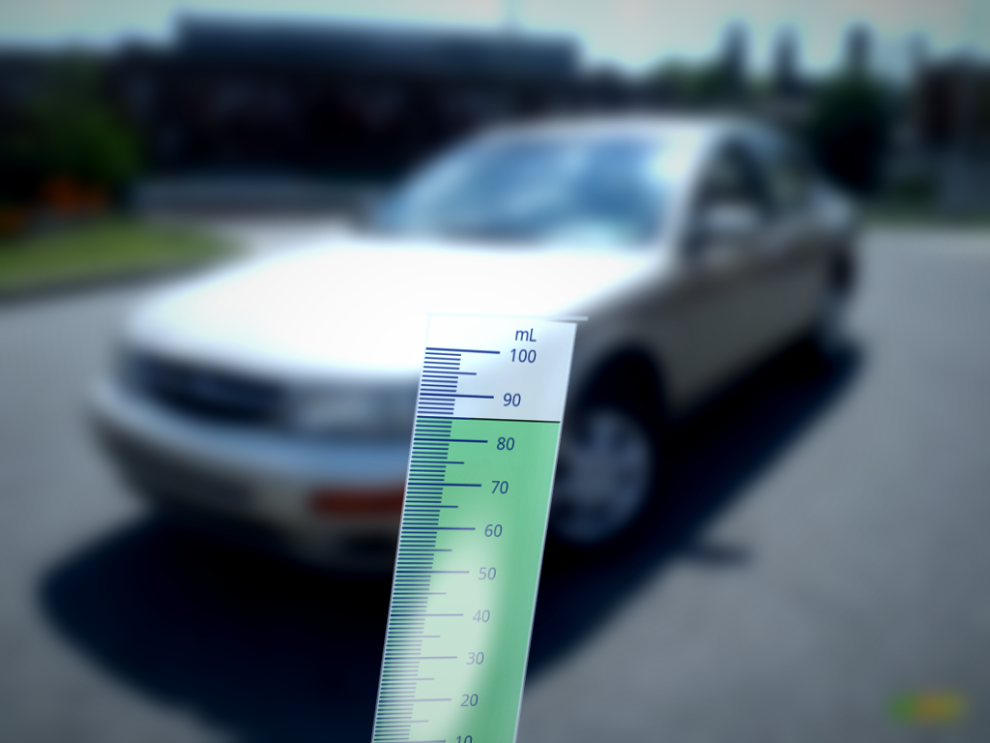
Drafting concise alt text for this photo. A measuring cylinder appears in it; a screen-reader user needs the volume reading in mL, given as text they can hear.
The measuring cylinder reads 85 mL
